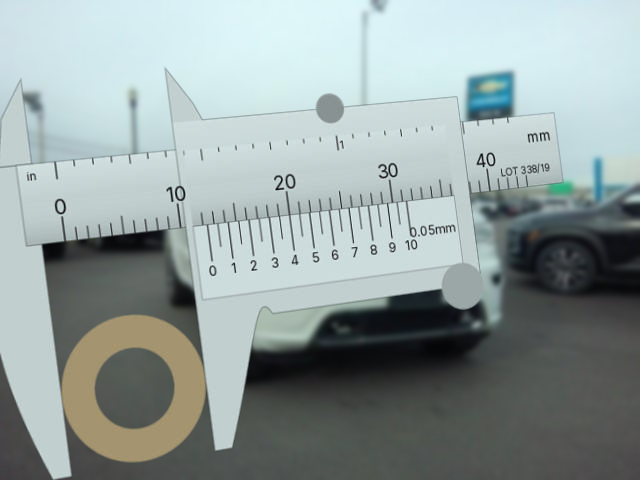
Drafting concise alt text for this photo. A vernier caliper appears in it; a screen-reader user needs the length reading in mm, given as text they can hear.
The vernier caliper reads 12.4 mm
